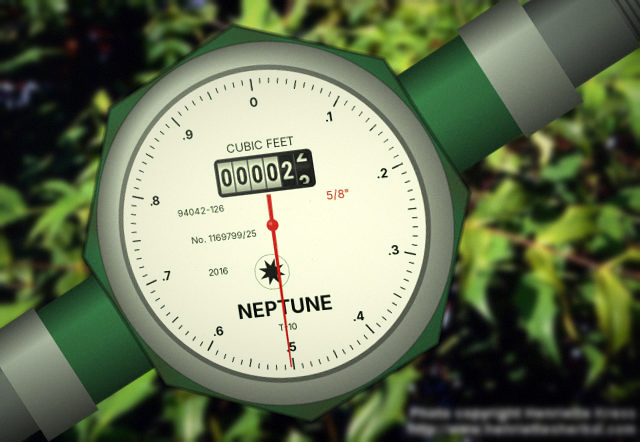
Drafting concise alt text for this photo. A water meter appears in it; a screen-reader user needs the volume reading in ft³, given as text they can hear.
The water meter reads 22.50 ft³
